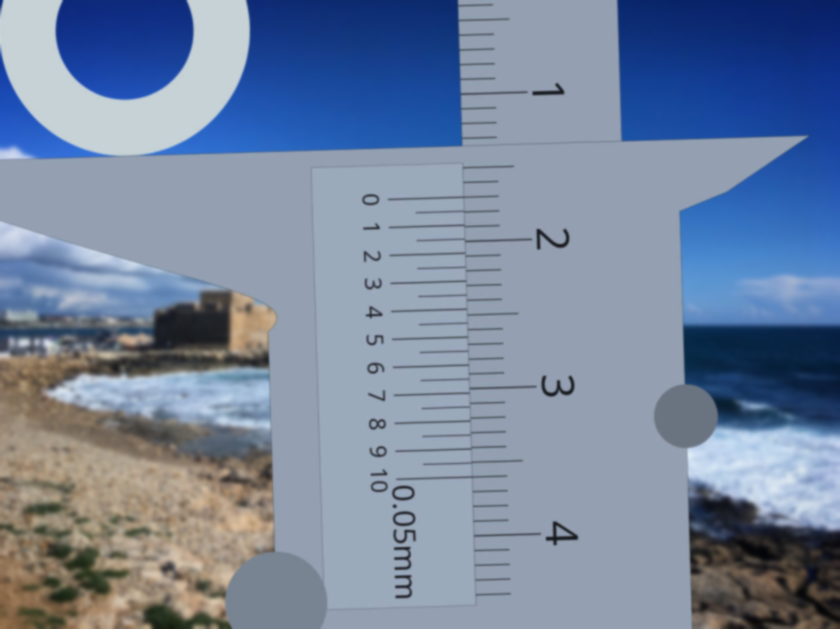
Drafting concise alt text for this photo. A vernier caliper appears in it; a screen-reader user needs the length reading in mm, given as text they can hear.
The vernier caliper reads 17.0 mm
